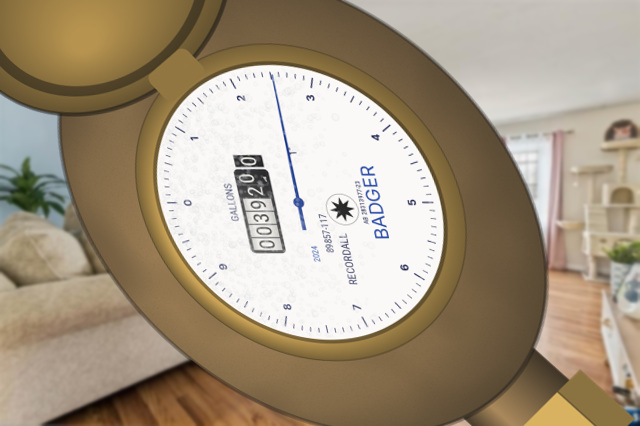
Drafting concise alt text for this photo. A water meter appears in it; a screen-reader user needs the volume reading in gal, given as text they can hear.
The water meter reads 39202.5 gal
